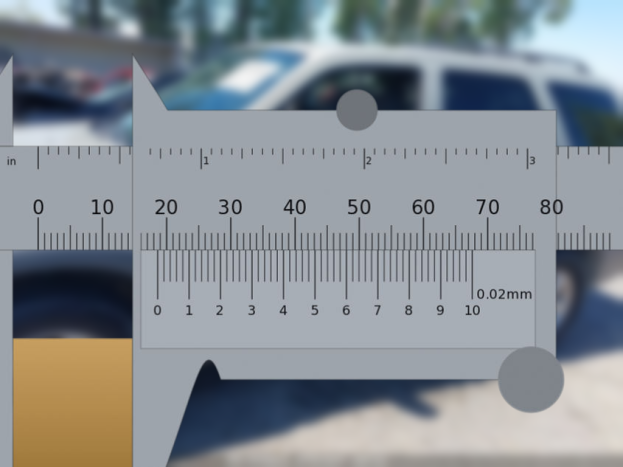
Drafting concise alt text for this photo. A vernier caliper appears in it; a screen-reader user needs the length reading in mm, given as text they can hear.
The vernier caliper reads 18.6 mm
